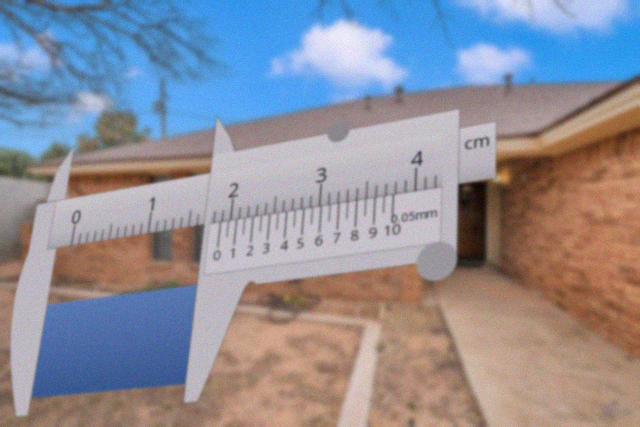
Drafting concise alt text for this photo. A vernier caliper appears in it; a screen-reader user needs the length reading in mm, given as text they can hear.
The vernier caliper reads 18.8 mm
